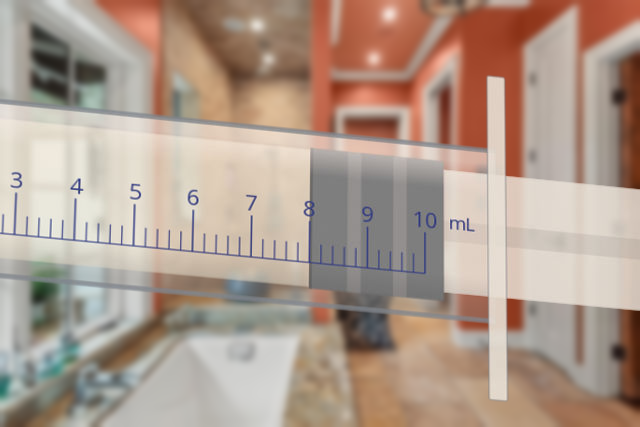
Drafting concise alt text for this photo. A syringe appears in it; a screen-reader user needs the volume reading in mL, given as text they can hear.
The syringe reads 8 mL
